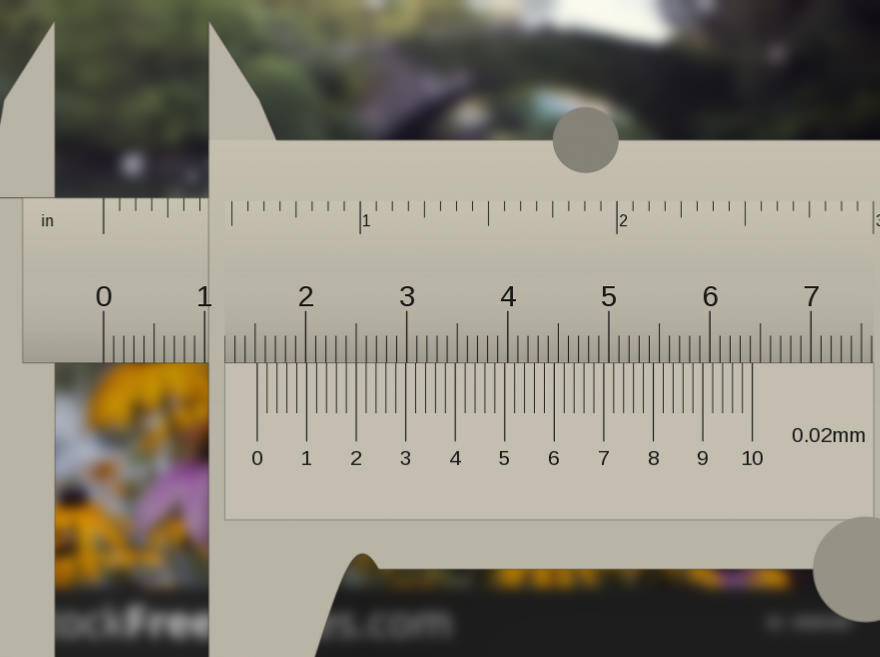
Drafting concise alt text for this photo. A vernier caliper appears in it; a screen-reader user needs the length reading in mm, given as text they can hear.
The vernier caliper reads 15.2 mm
